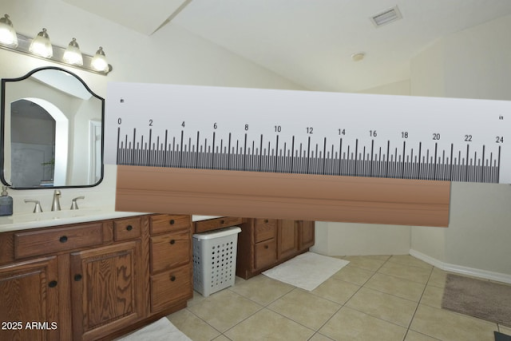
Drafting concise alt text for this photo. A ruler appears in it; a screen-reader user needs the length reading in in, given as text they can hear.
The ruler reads 21 in
